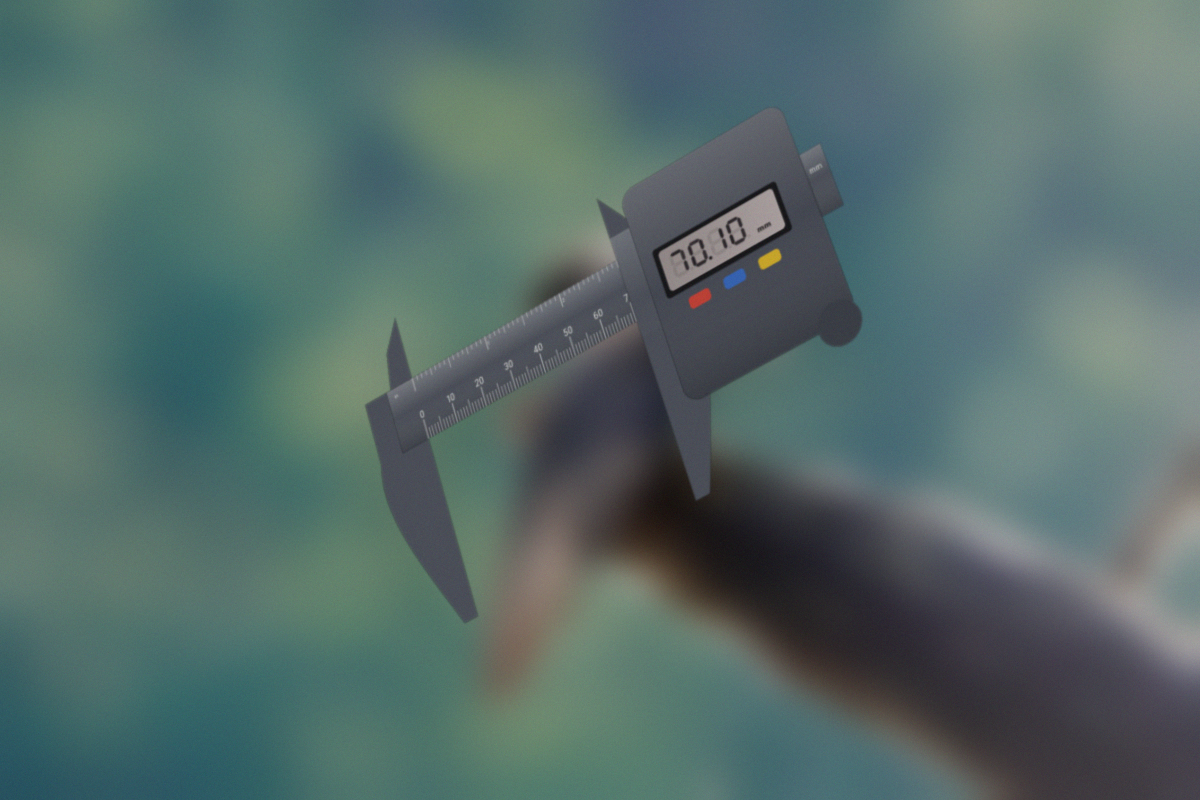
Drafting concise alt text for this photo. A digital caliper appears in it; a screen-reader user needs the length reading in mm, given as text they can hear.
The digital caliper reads 70.10 mm
